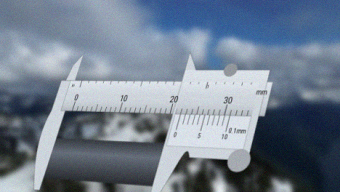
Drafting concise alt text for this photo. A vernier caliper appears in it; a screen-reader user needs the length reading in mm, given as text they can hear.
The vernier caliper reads 22.0 mm
